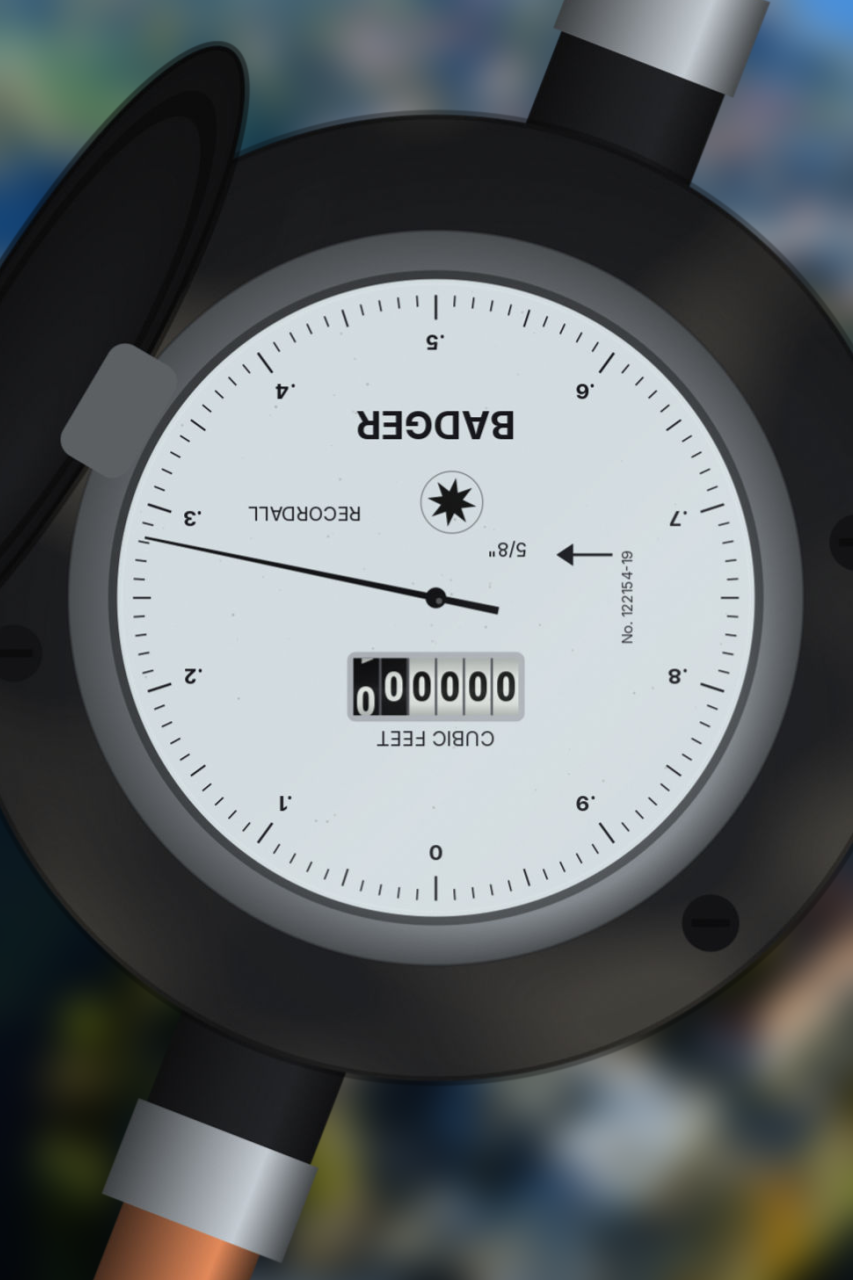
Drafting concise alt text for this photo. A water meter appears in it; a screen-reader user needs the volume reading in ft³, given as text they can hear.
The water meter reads 0.28 ft³
